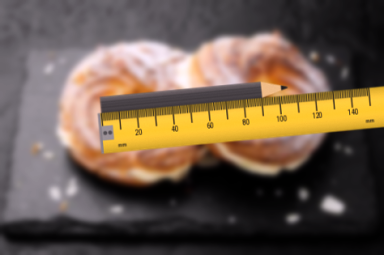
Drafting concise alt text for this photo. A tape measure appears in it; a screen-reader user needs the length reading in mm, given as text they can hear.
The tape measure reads 105 mm
